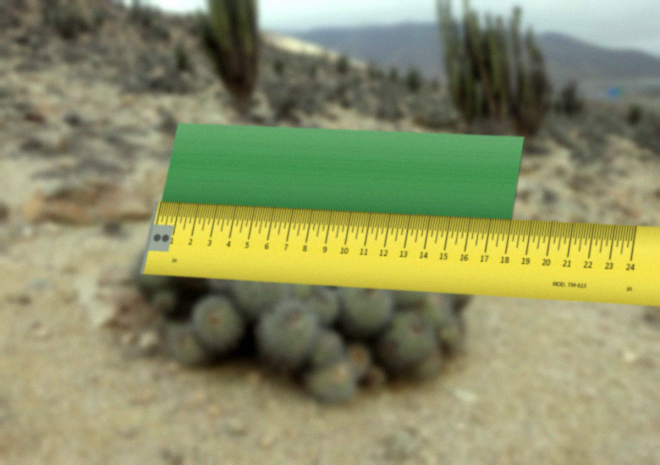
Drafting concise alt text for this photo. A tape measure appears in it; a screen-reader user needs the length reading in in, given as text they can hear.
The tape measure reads 18 in
